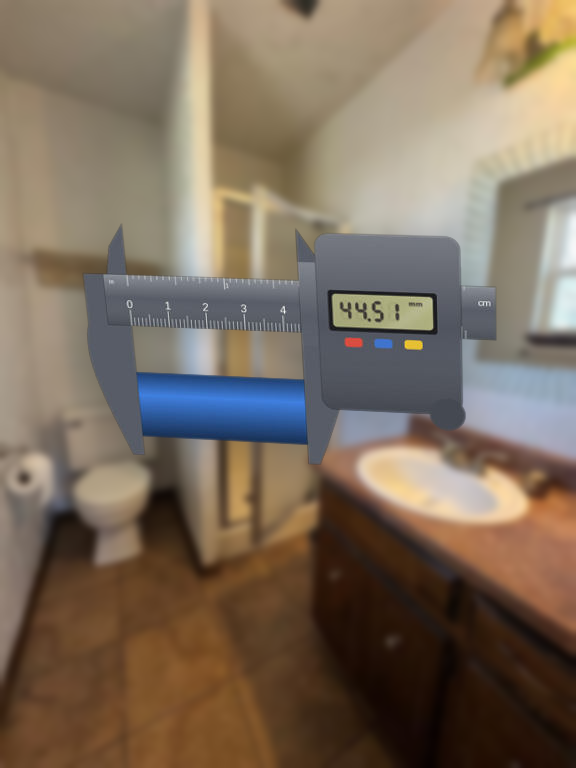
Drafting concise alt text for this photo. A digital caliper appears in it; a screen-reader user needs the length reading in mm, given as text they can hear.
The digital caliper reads 44.51 mm
